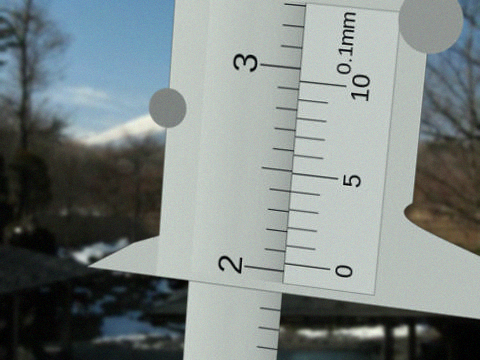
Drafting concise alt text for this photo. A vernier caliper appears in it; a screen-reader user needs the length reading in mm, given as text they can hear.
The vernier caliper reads 20.4 mm
